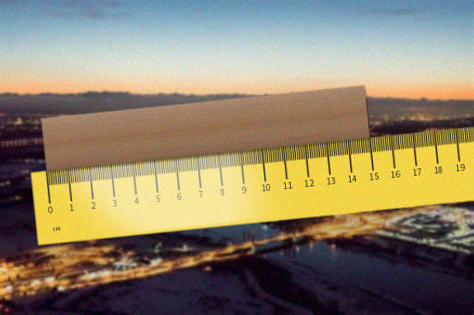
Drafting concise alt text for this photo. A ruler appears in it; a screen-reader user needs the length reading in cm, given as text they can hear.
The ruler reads 15 cm
